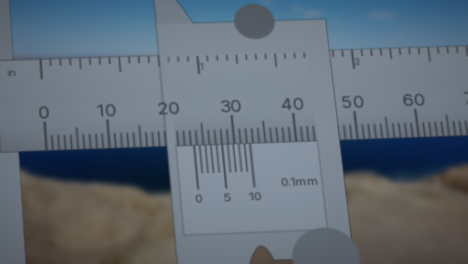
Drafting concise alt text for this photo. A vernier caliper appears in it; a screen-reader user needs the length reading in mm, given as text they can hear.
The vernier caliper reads 23.5 mm
